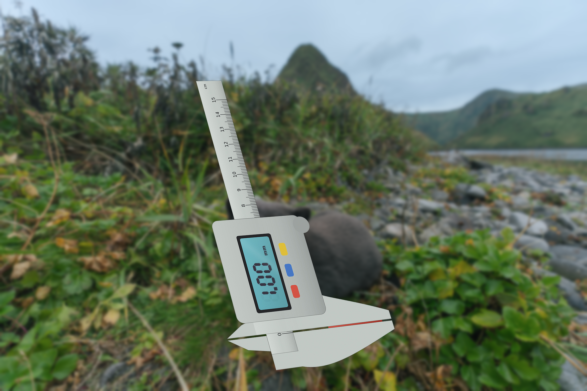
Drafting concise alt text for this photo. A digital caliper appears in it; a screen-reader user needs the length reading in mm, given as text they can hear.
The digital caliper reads 1.00 mm
